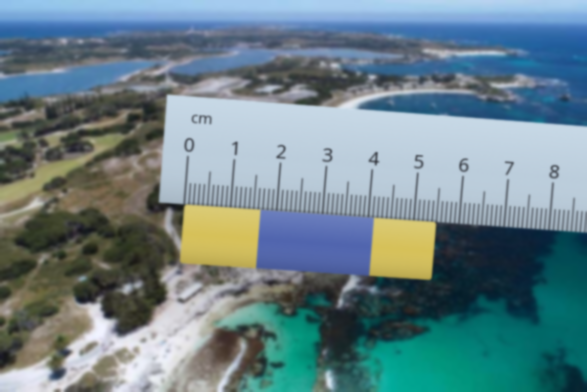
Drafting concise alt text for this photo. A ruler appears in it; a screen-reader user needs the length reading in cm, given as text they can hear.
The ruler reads 5.5 cm
